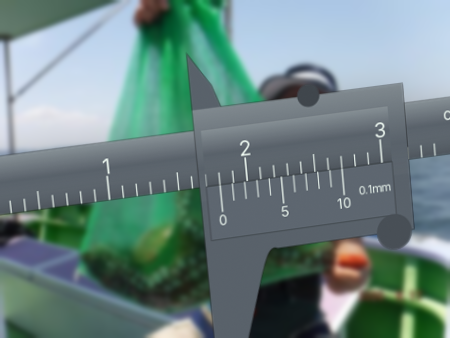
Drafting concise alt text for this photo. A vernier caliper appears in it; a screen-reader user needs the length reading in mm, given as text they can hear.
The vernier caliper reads 18.0 mm
